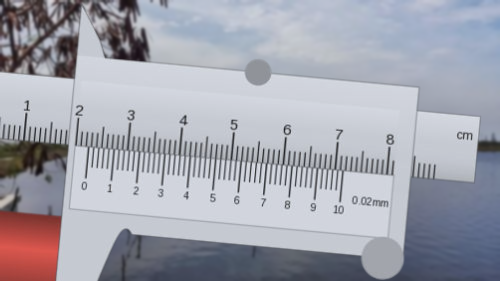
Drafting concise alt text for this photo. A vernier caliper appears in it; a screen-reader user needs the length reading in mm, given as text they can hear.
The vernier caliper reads 22.5 mm
